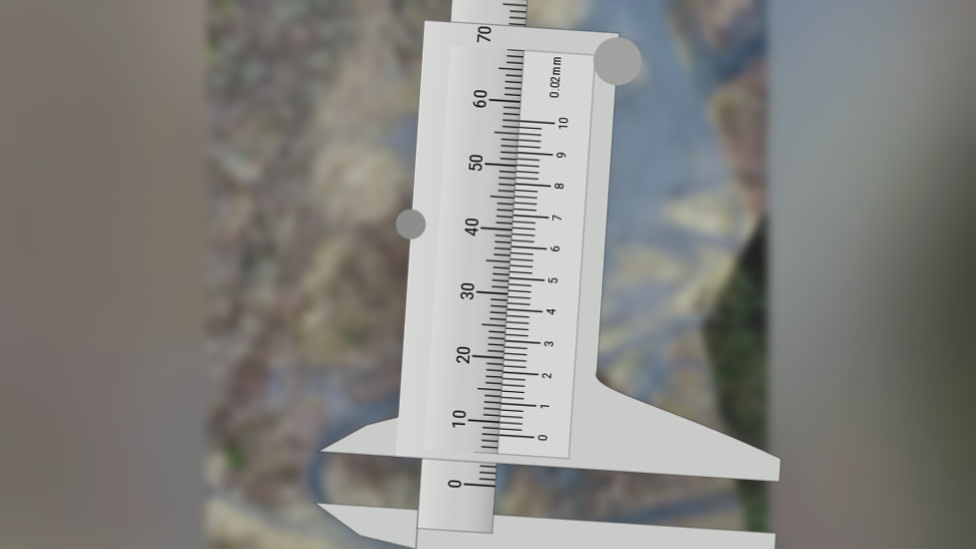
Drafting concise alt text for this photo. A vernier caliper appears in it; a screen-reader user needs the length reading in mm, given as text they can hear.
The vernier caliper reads 8.0 mm
